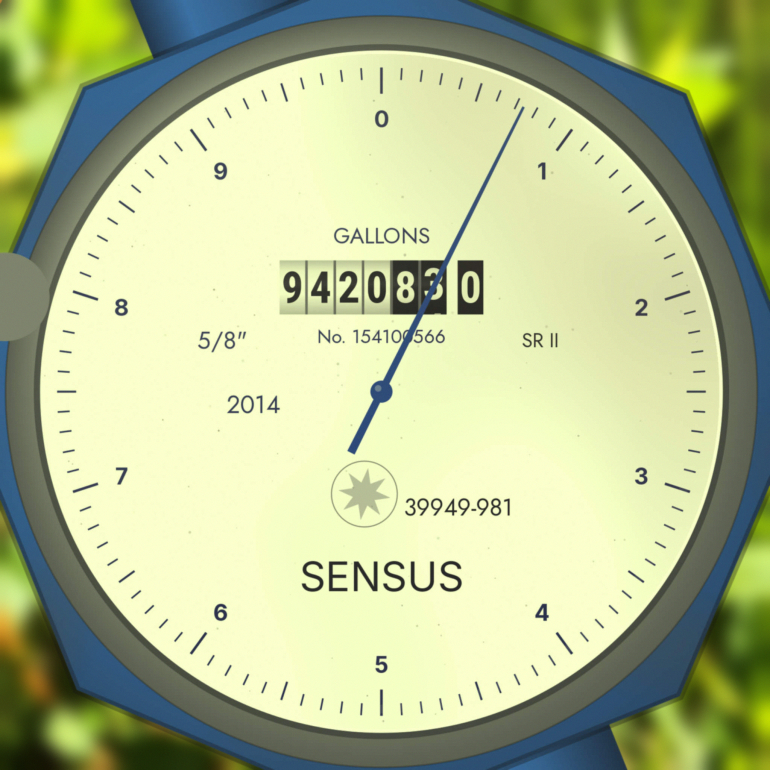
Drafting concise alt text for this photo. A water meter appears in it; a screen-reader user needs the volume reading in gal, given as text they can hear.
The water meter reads 9420830.7 gal
